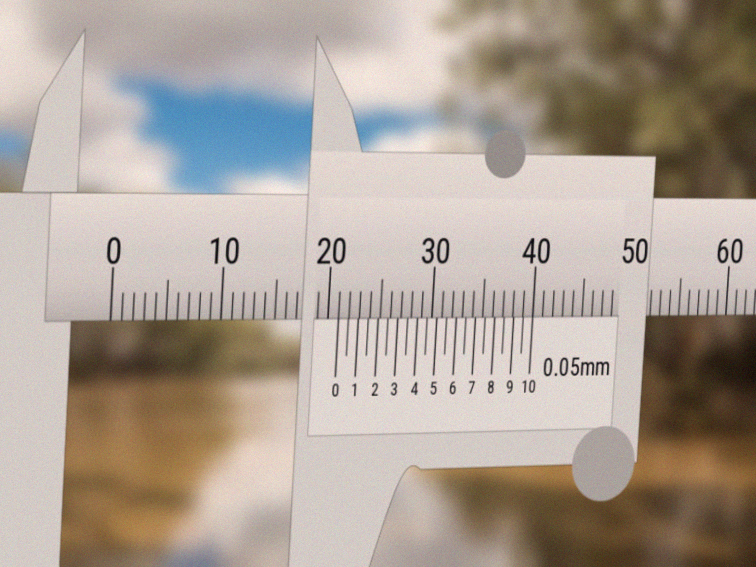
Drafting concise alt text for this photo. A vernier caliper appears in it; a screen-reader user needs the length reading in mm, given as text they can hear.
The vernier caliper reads 21.0 mm
